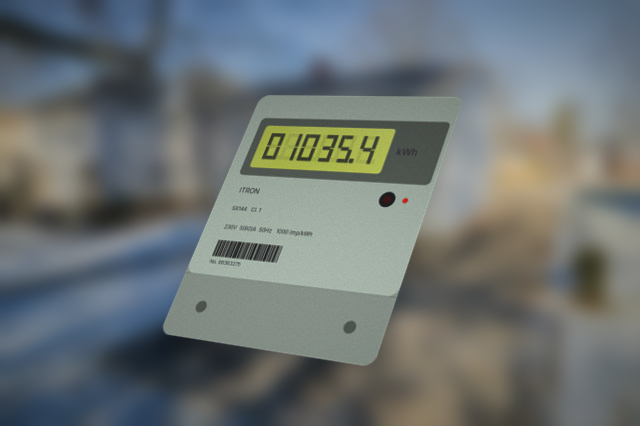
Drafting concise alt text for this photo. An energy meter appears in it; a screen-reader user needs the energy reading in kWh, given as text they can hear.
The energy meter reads 1035.4 kWh
